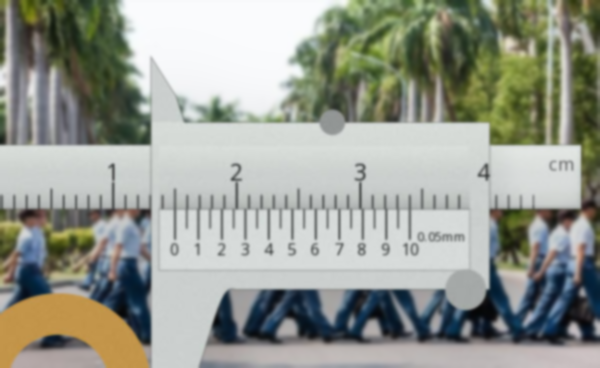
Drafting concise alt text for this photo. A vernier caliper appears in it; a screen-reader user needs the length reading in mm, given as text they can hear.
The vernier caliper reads 15.0 mm
